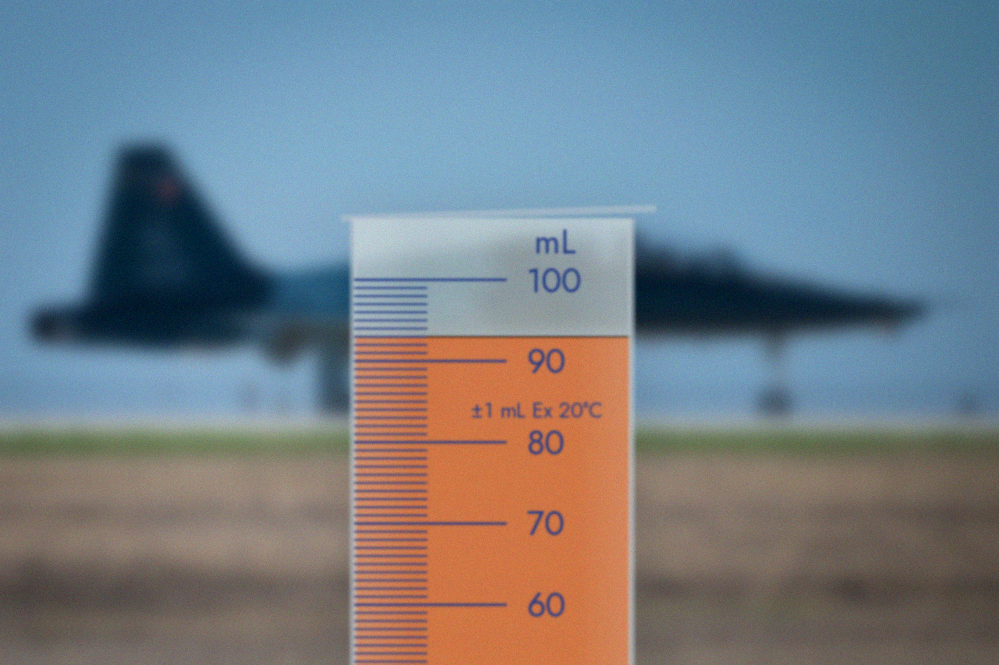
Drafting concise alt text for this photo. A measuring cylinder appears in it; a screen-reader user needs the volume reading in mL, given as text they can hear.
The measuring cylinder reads 93 mL
